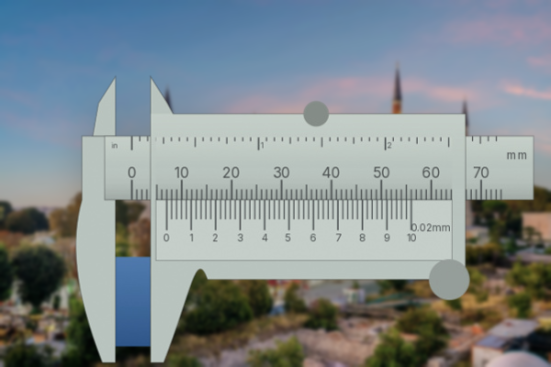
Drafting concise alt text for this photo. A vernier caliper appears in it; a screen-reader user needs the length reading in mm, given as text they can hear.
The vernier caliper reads 7.0 mm
